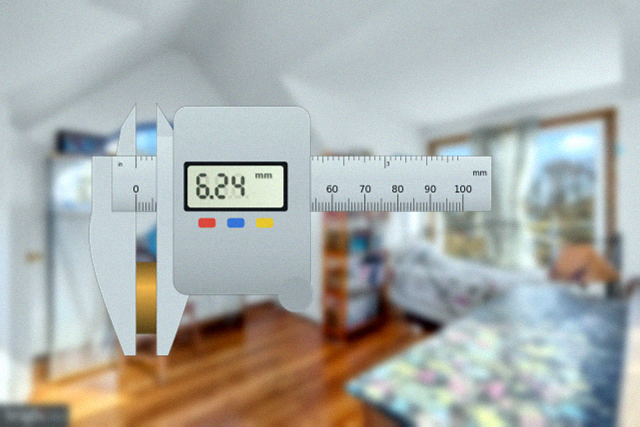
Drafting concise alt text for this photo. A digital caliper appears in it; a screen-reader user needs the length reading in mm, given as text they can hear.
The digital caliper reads 6.24 mm
